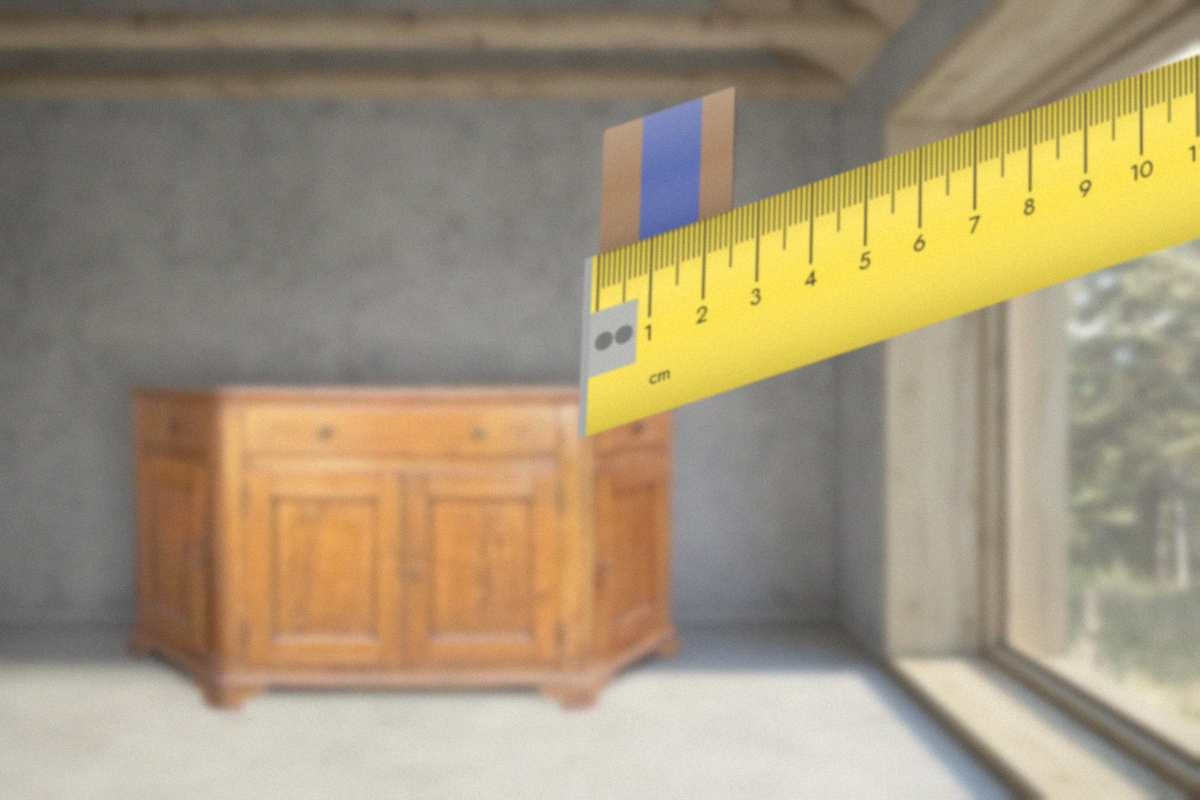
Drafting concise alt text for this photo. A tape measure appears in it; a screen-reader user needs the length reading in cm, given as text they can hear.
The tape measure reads 2.5 cm
